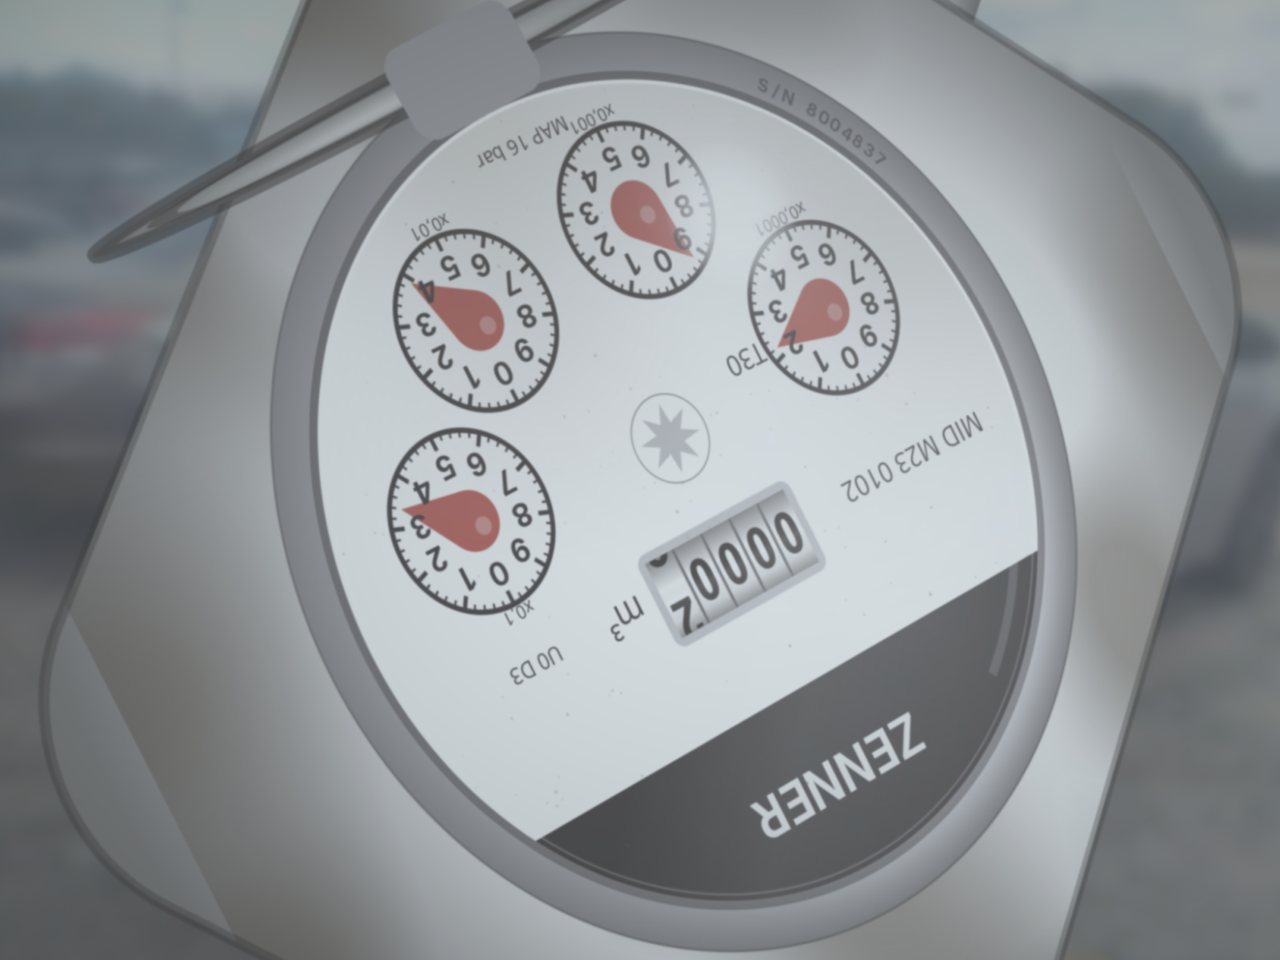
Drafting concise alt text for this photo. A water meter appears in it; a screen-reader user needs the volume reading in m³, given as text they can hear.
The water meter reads 2.3392 m³
